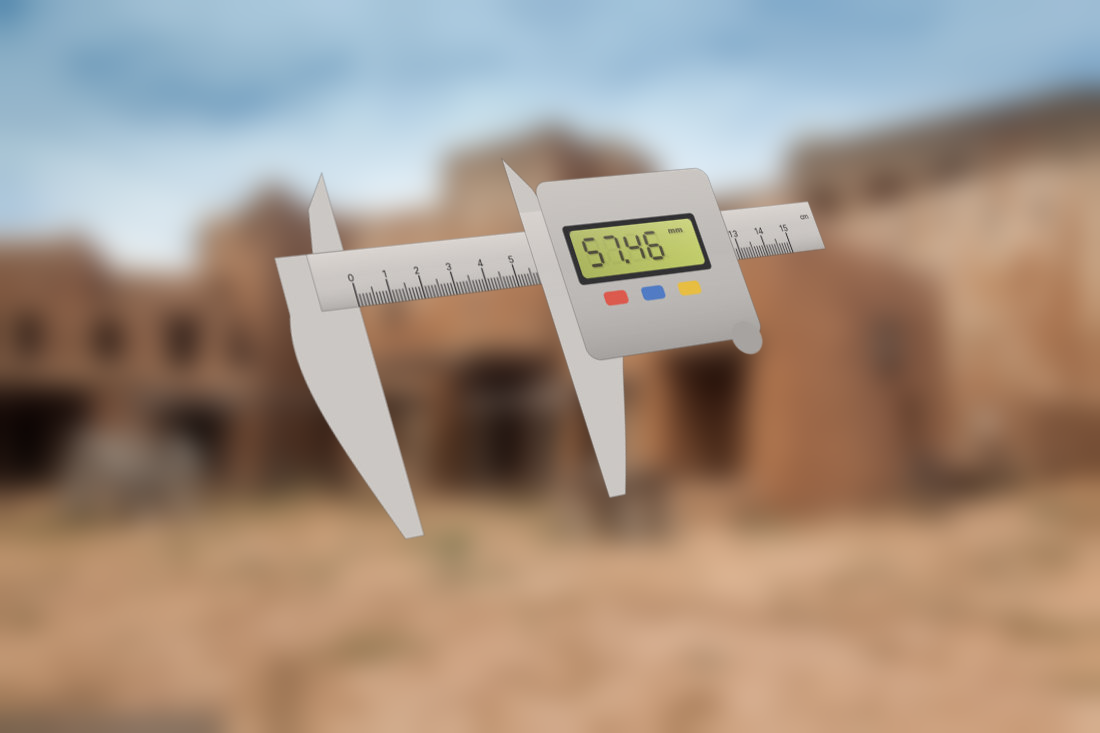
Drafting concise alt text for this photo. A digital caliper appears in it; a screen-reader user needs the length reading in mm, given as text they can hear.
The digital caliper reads 57.46 mm
